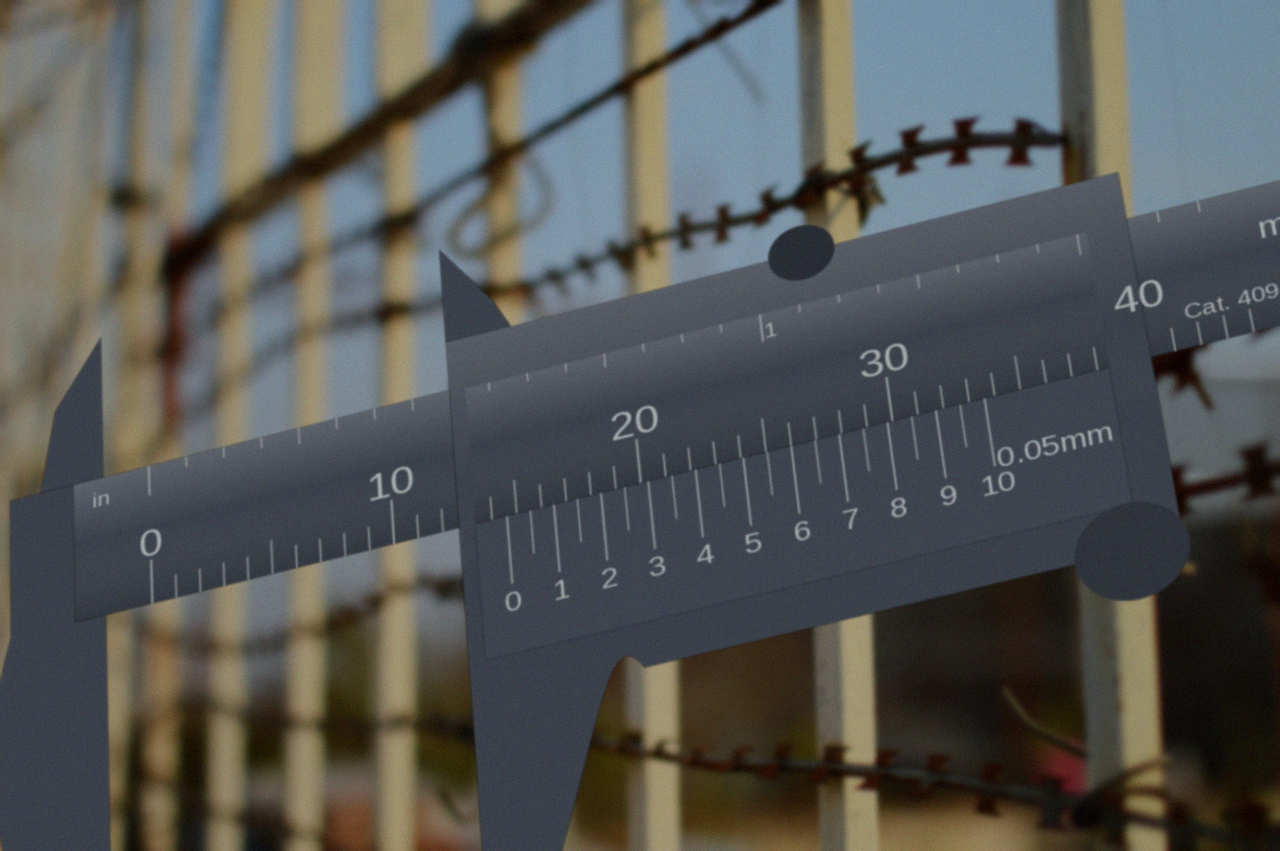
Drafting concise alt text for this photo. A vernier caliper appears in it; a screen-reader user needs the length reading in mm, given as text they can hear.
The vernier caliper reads 14.6 mm
